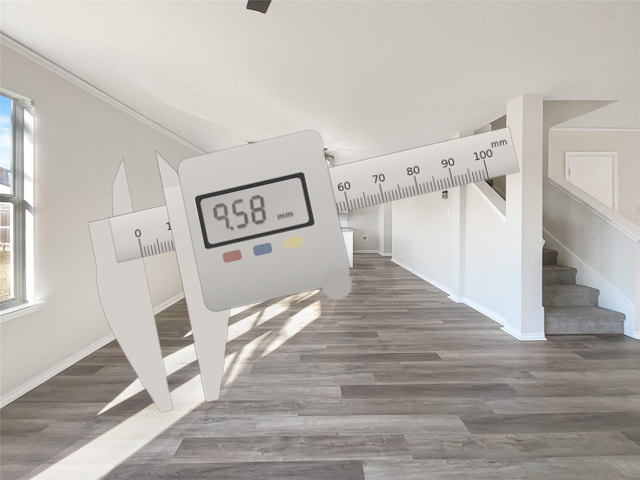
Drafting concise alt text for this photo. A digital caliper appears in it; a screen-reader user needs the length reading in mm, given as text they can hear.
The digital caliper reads 9.58 mm
